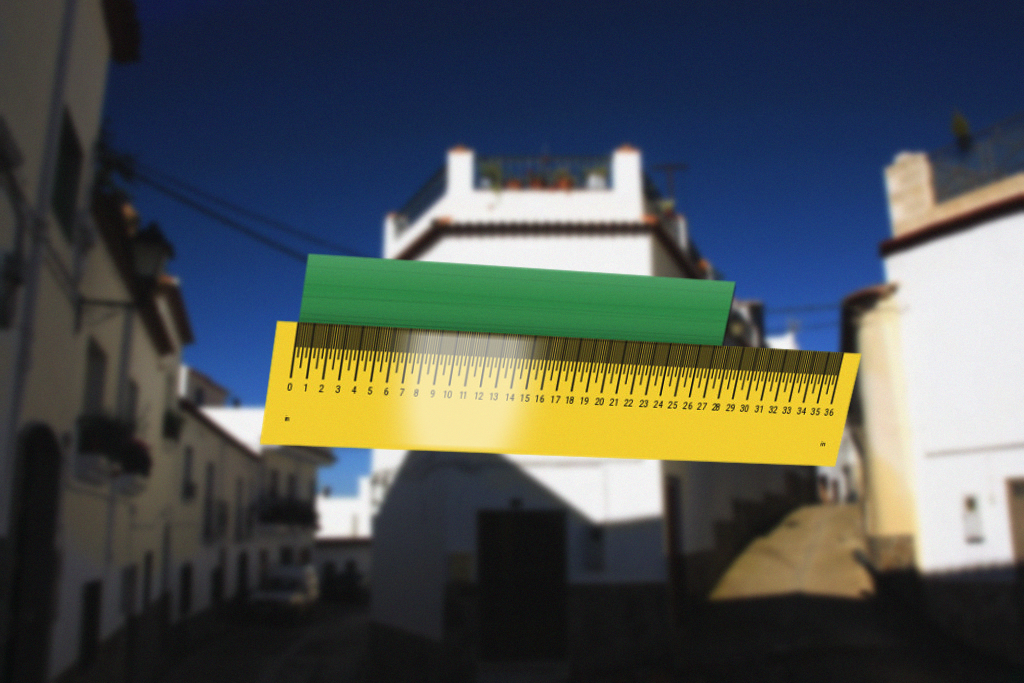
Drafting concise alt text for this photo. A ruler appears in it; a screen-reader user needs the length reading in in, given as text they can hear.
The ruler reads 27.5 in
